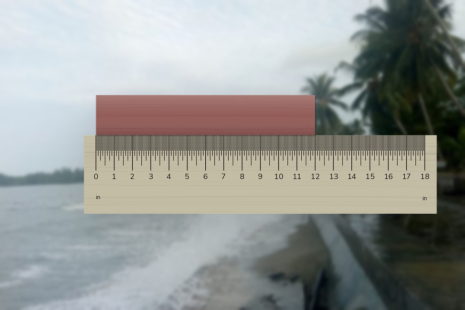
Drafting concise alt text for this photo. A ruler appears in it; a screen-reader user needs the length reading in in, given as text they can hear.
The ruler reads 12 in
